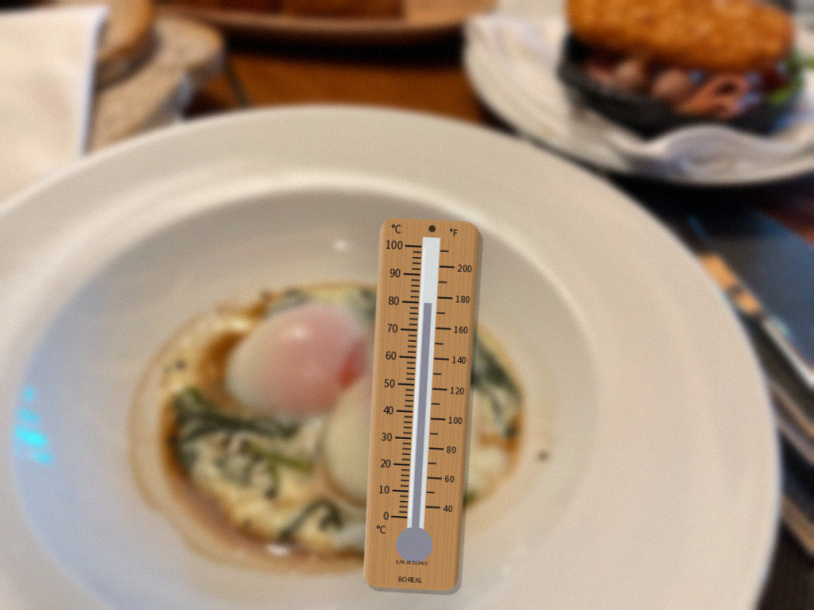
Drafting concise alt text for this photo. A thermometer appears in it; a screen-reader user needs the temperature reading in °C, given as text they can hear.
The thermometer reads 80 °C
